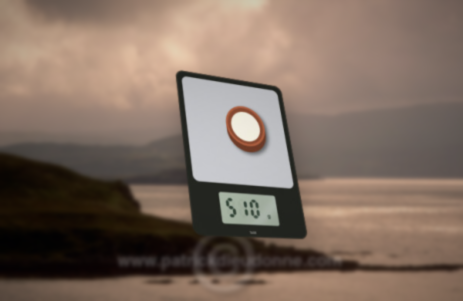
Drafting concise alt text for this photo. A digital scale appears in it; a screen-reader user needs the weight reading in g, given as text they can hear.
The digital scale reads 510 g
